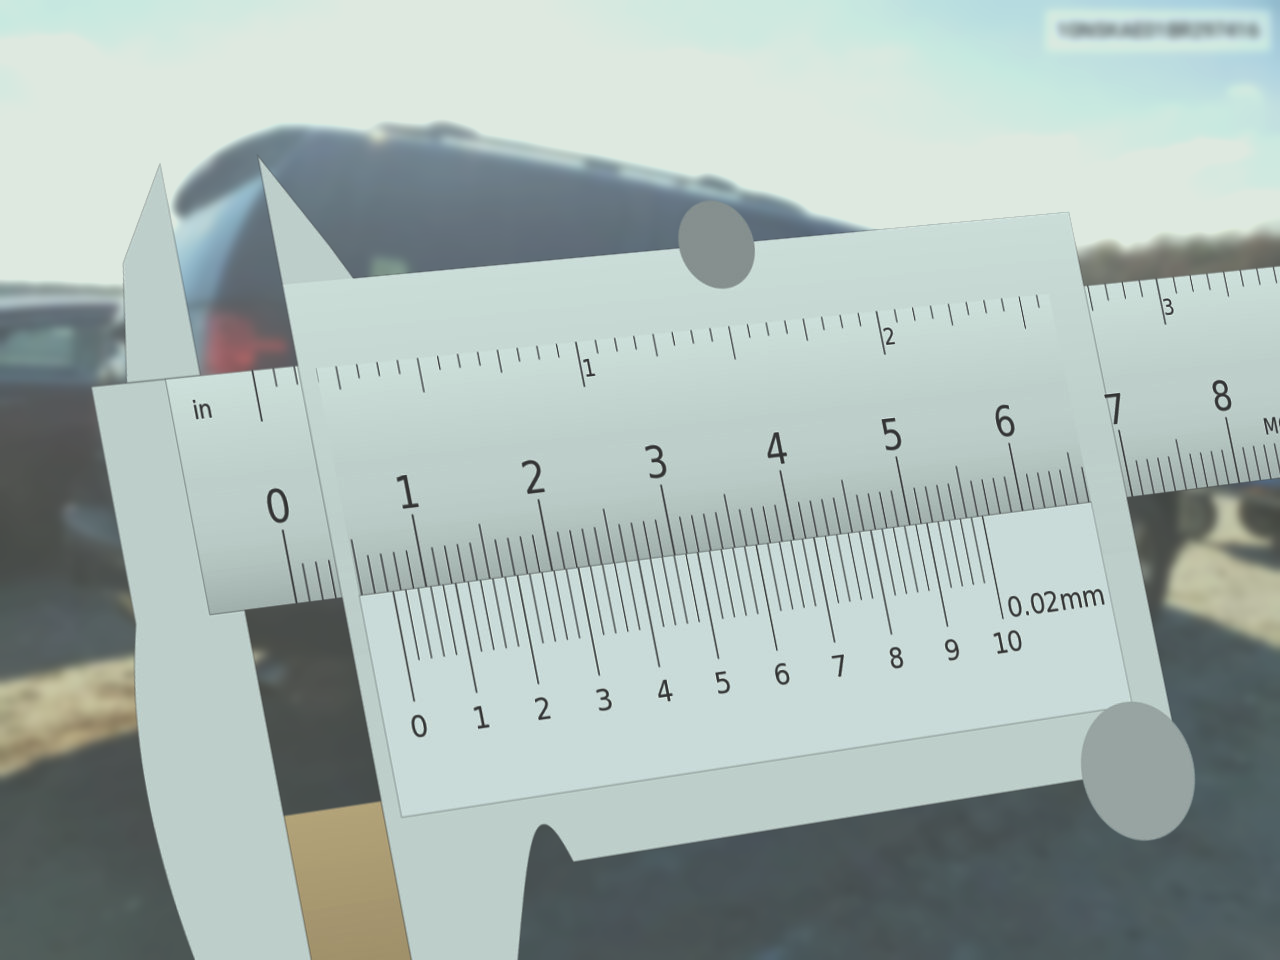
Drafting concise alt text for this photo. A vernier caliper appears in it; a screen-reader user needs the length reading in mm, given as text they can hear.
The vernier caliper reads 7.4 mm
